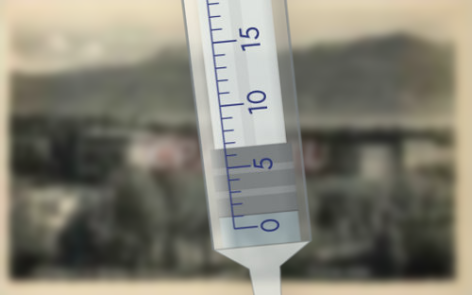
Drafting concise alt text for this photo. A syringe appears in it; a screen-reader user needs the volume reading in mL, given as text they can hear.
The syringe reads 1 mL
